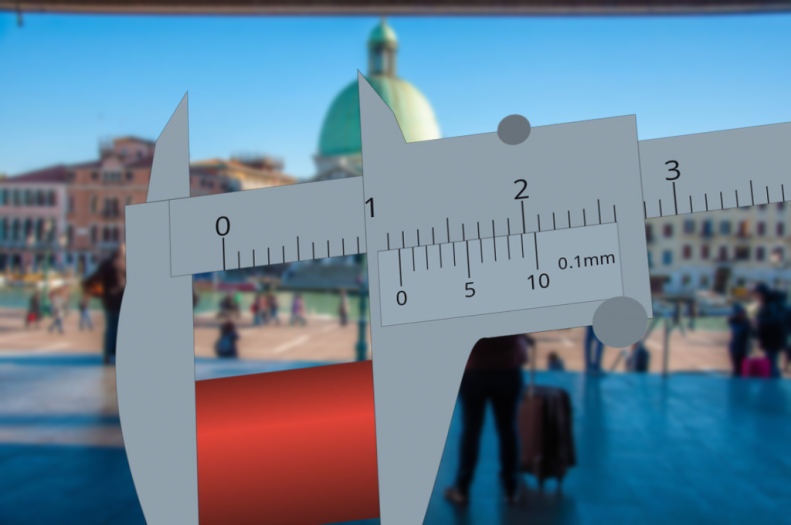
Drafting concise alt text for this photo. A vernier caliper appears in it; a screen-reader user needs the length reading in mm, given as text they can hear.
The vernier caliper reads 11.7 mm
